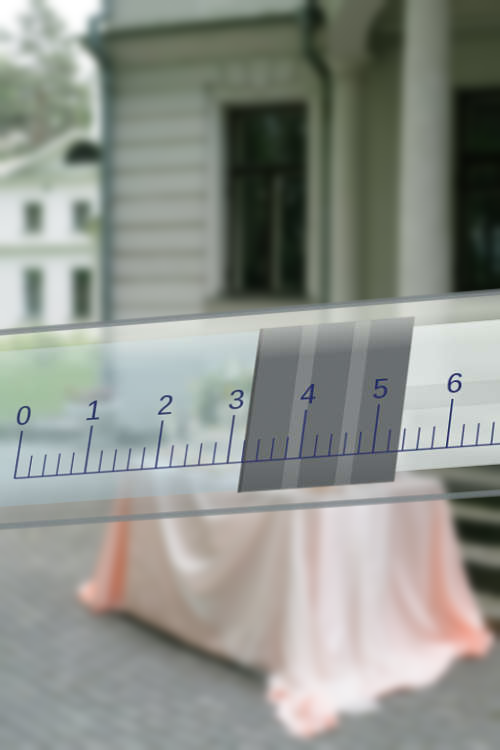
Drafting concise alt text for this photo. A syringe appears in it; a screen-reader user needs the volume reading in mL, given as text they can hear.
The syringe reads 3.2 mL
